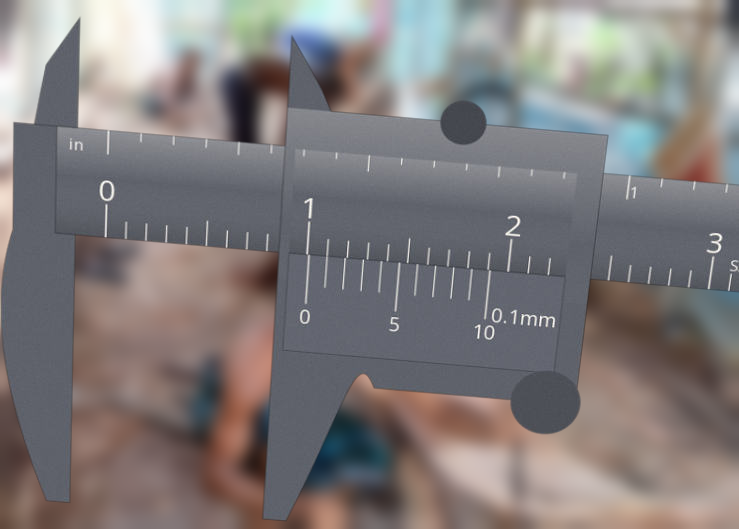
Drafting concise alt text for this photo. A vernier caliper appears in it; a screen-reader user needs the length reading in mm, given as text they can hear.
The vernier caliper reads 10.1 mm
